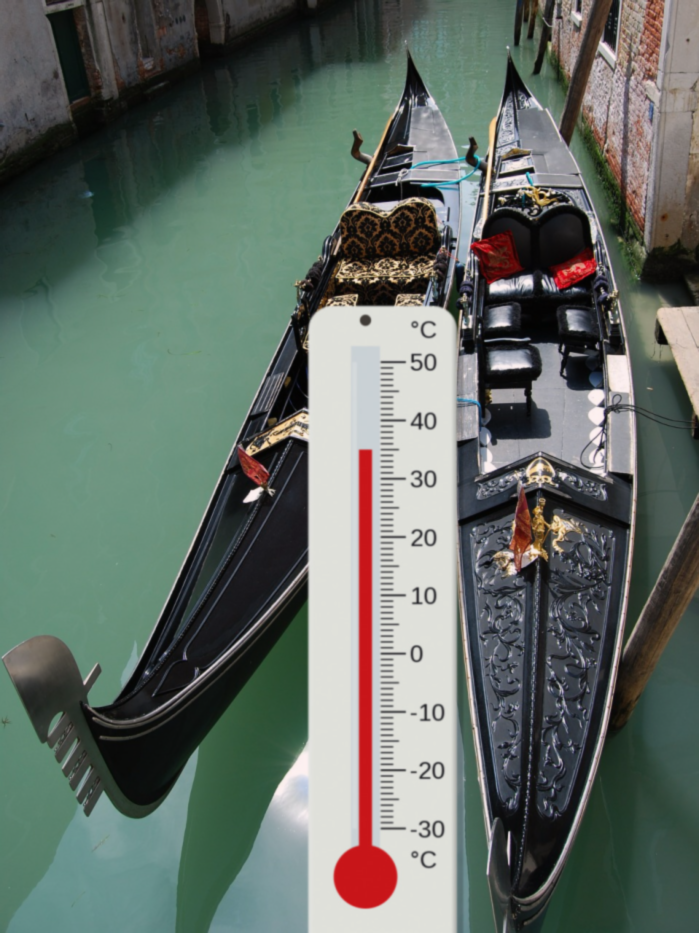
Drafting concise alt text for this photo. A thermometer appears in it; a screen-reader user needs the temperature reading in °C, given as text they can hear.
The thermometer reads 35 °C
